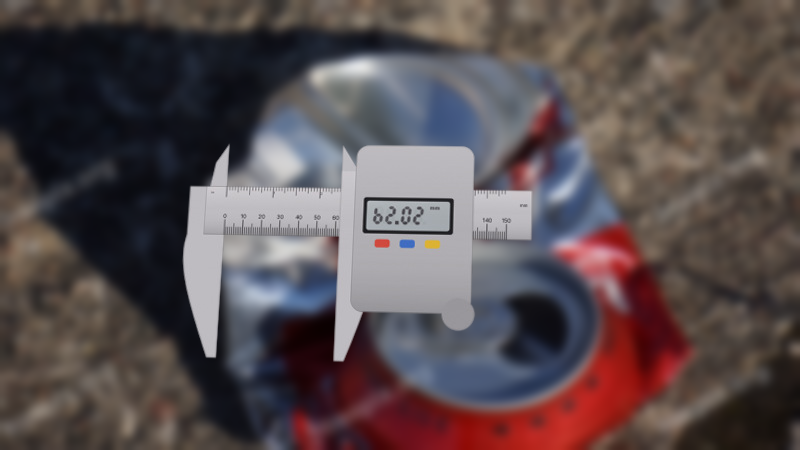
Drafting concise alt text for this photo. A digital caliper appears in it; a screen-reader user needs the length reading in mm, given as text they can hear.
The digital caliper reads 62.02 mm
